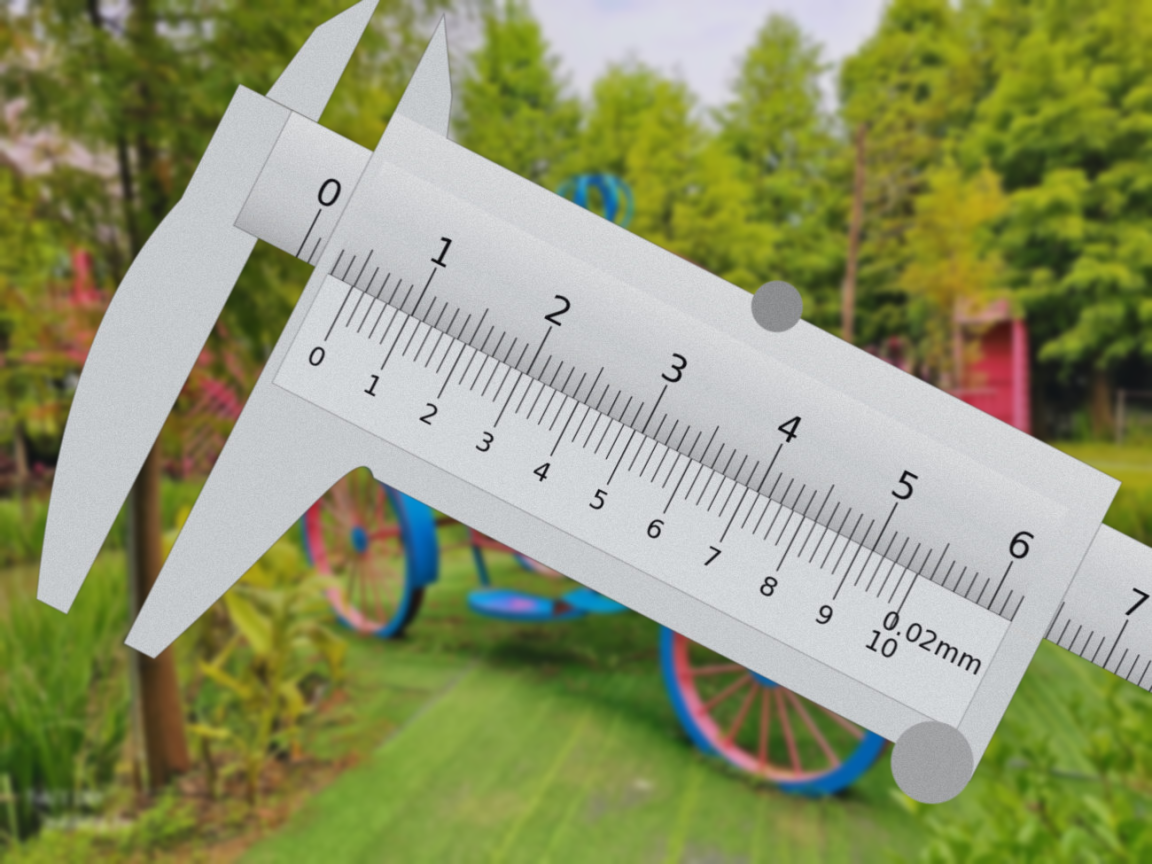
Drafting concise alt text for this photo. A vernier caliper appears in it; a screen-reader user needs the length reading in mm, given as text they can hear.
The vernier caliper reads 4.9 mm
